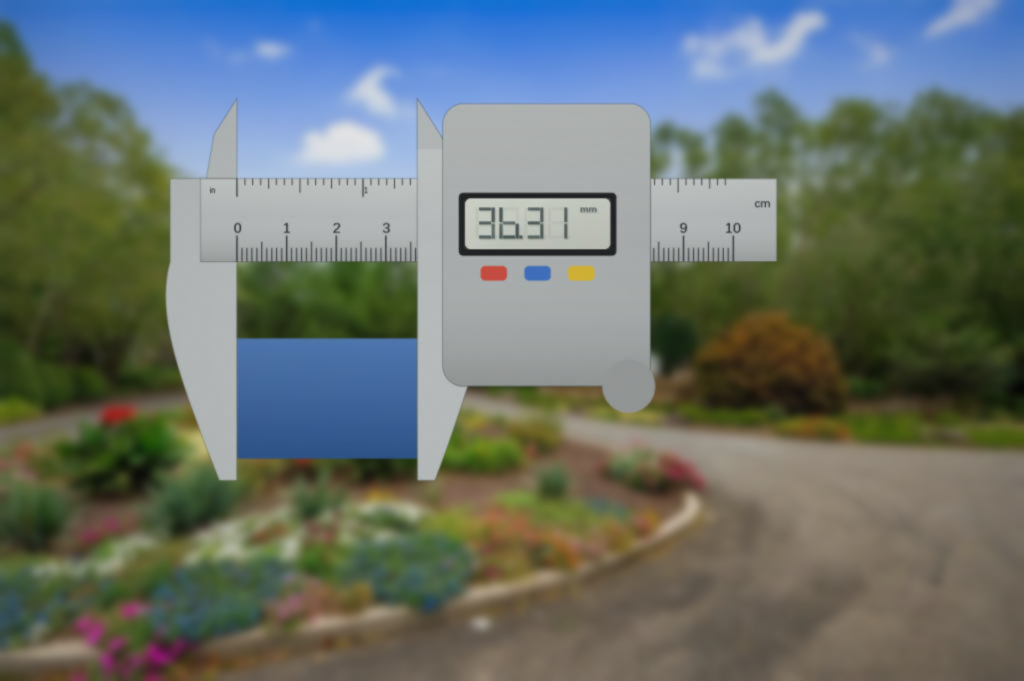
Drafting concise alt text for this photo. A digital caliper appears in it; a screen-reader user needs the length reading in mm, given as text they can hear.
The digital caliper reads 36.31 mm
